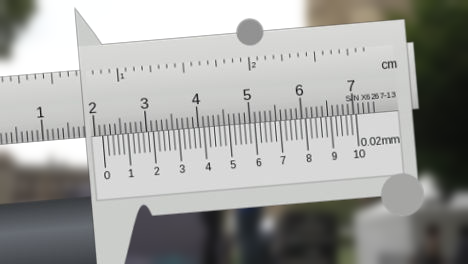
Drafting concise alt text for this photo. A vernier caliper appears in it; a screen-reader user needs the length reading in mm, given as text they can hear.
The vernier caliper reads 21.5 mm
